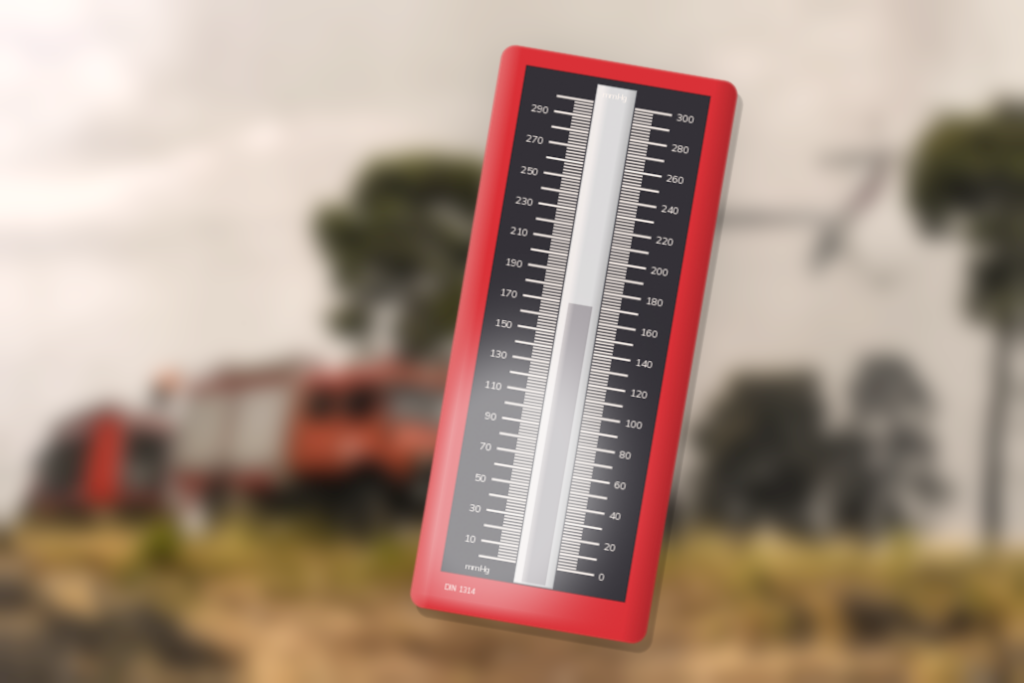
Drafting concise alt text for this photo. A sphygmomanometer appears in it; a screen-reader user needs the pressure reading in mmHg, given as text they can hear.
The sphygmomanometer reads 170 mmHg
